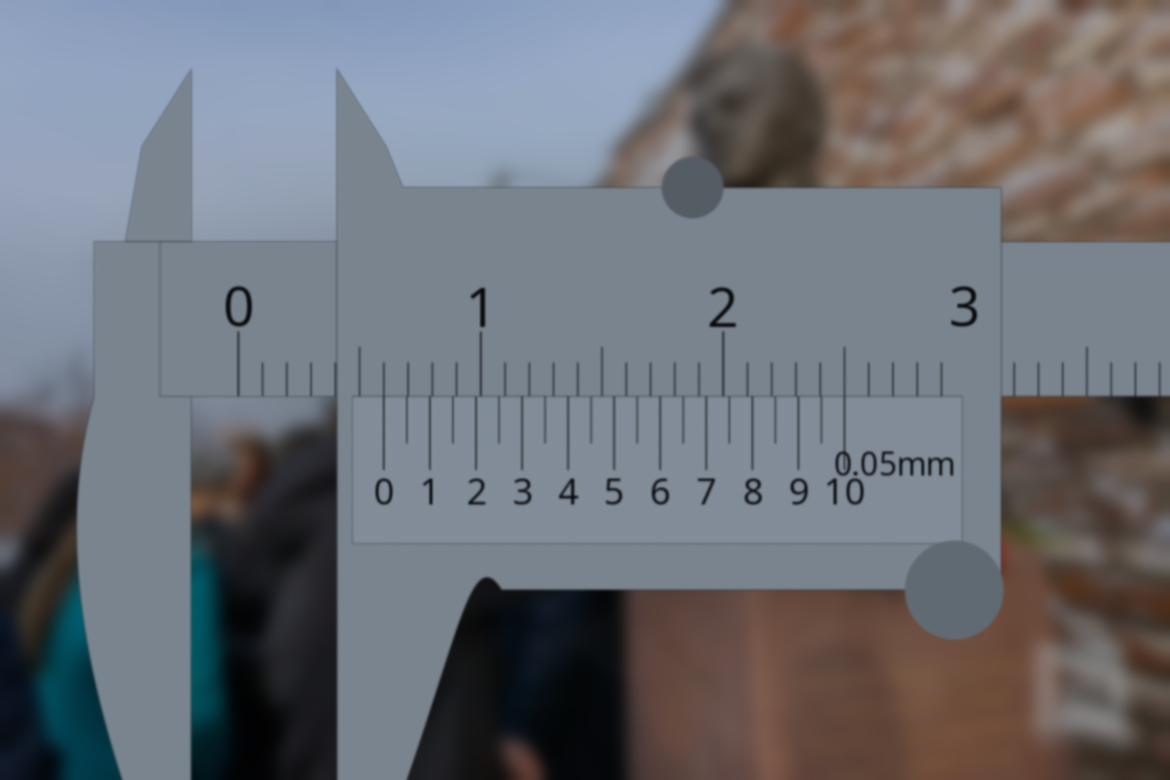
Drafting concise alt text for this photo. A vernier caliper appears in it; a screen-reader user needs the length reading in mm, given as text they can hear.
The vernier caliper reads 6.0 mm
